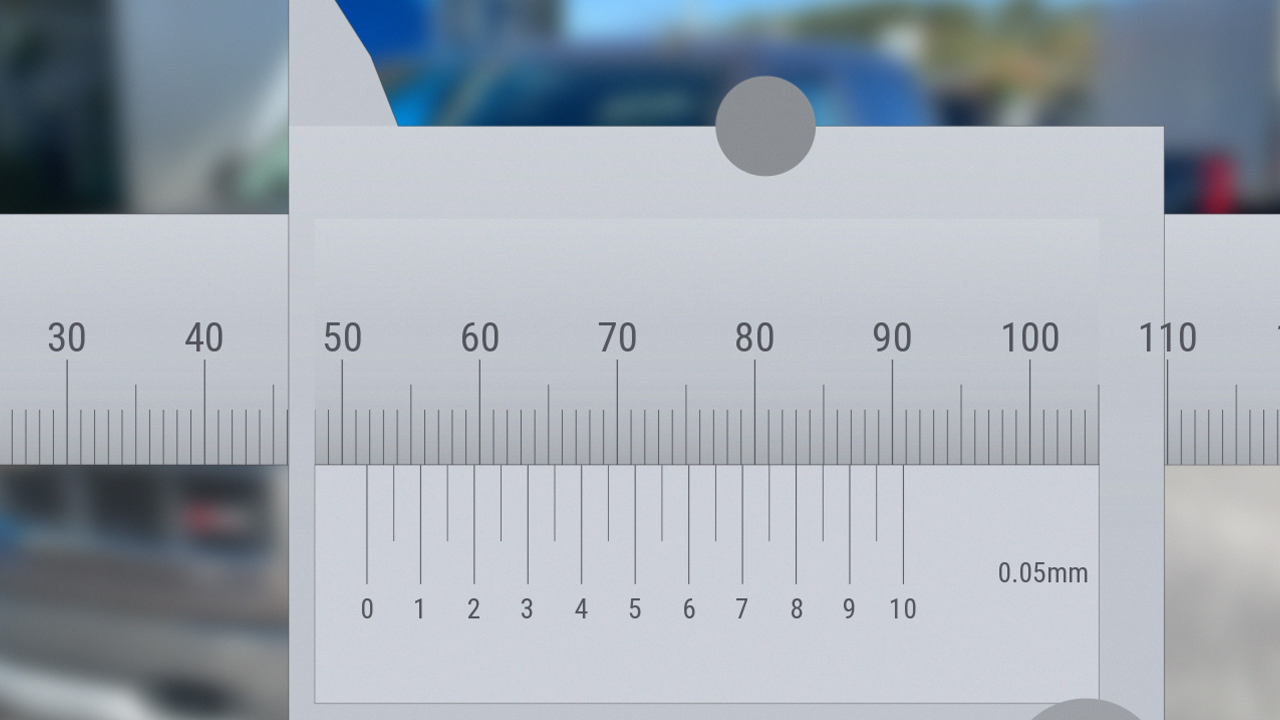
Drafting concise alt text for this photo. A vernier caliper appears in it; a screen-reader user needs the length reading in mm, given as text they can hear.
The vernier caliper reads 51.8 mm
